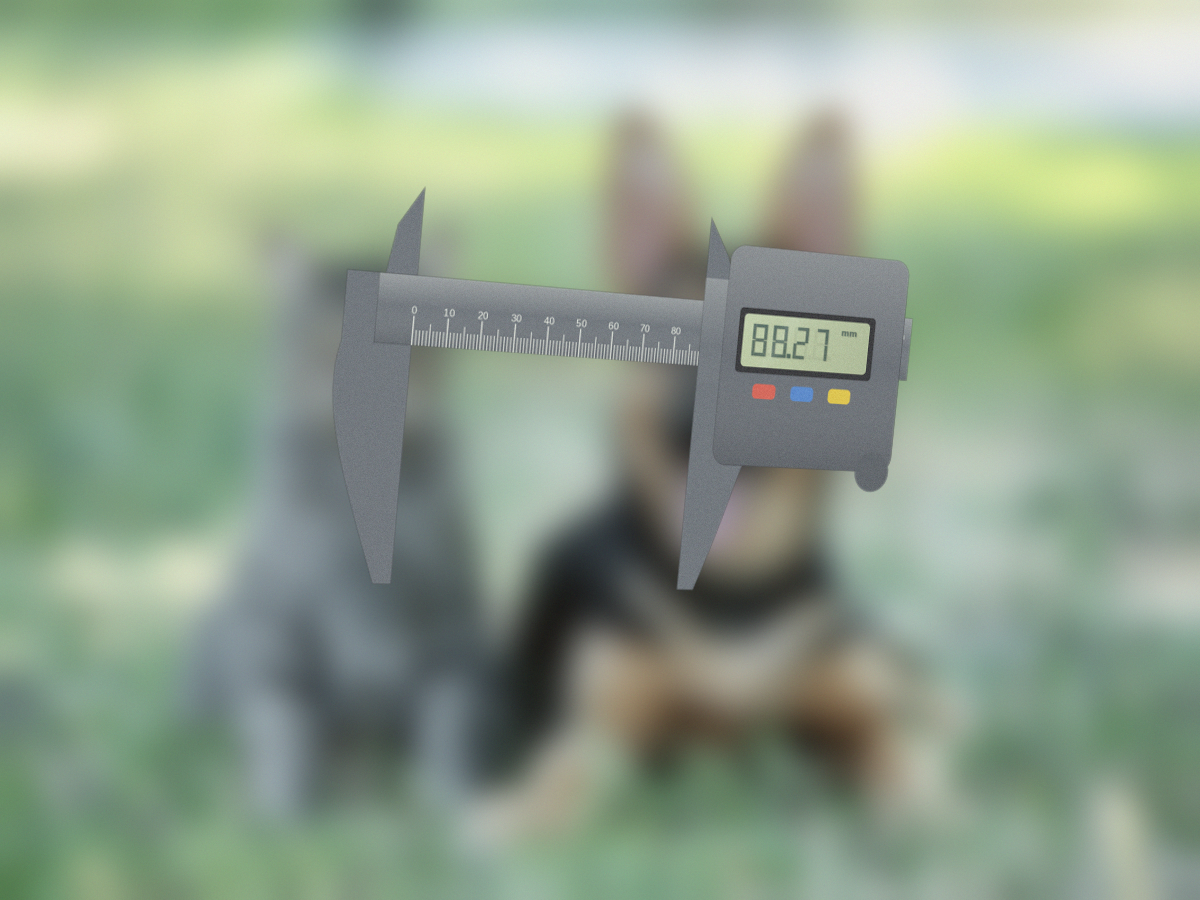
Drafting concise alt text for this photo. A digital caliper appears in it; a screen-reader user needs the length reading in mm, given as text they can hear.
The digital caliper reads 88.27 mm
